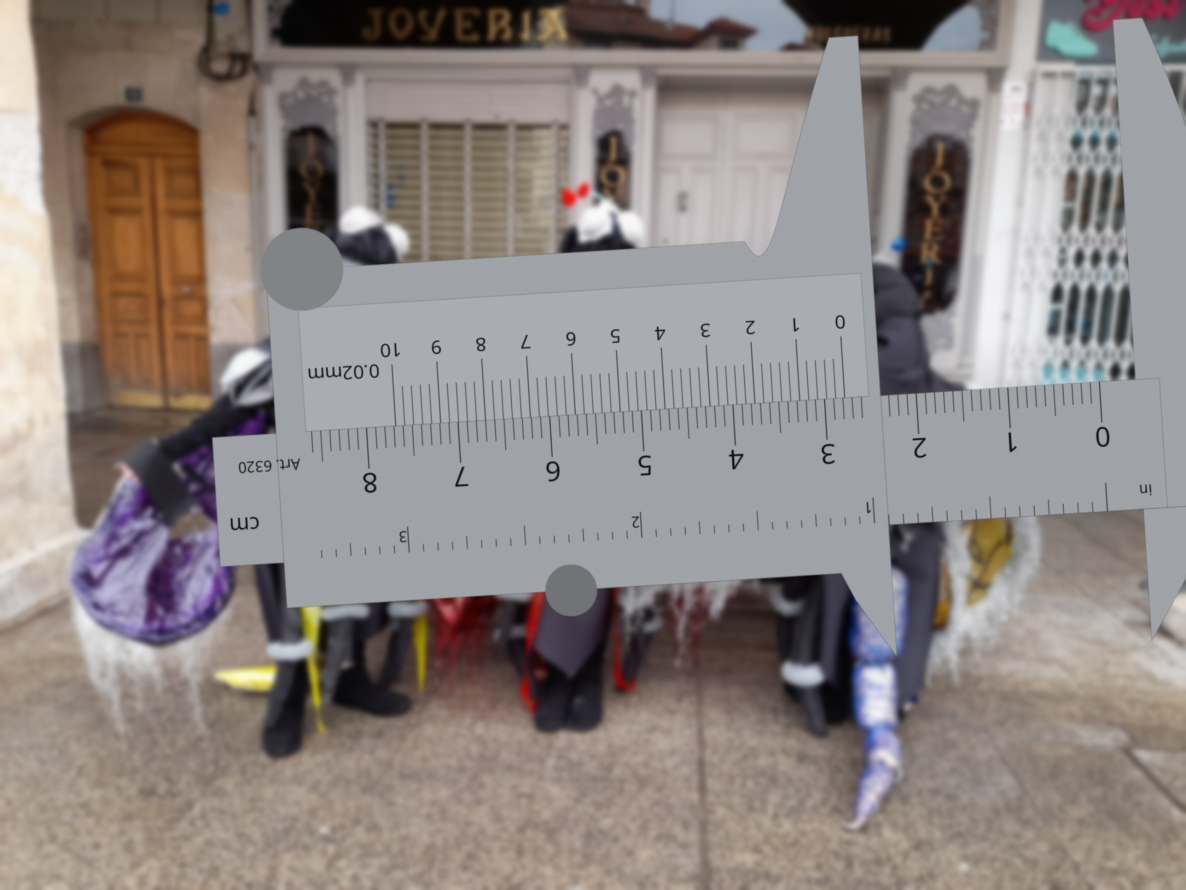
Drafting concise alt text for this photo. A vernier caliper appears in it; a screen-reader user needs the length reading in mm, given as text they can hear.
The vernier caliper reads 27.8 mm
